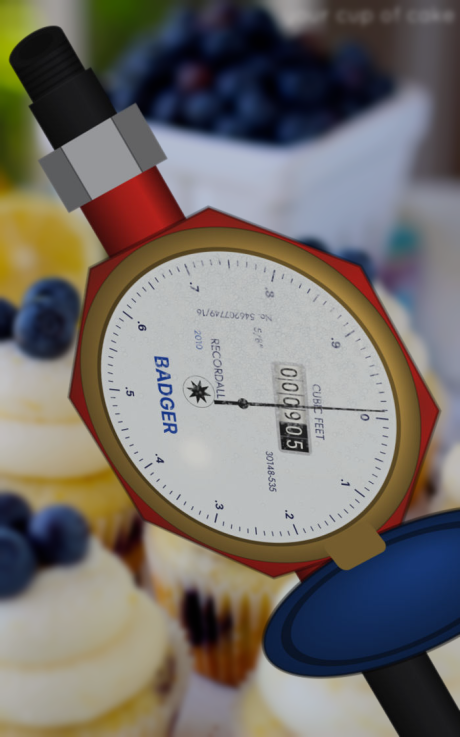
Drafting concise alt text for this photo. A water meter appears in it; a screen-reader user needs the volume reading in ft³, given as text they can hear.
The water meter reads 904.99 ft³
